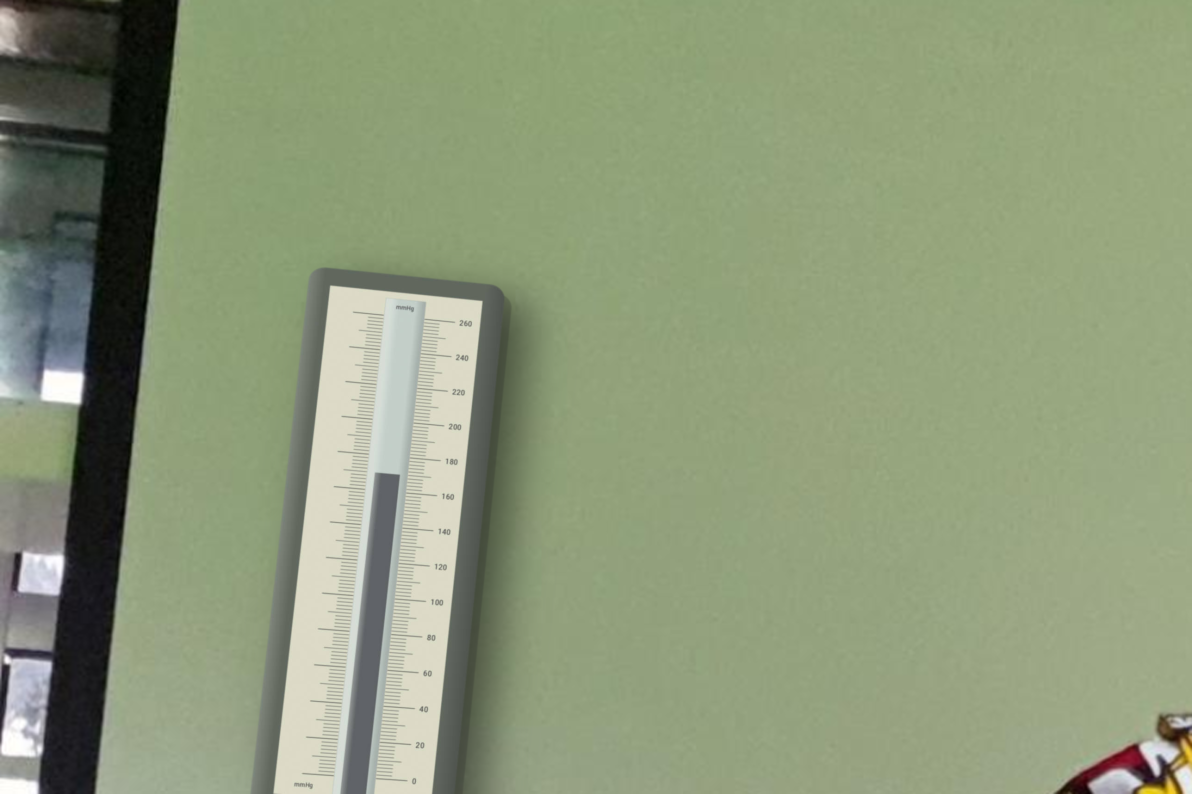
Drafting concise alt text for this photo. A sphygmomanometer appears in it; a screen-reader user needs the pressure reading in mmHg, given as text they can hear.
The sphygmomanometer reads 170 mmHg
